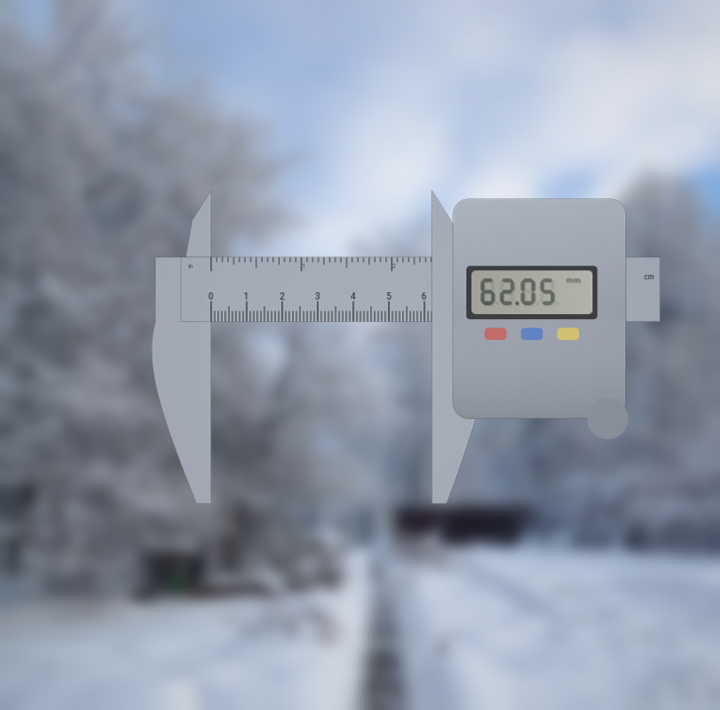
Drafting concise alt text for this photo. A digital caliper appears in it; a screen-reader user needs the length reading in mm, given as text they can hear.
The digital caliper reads 62.05 mm
